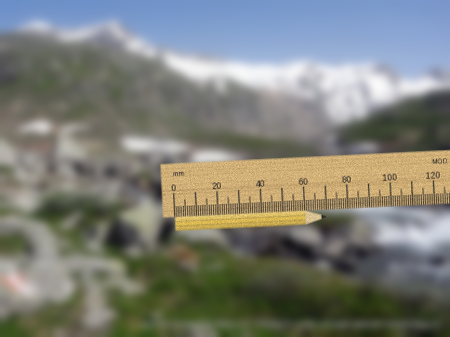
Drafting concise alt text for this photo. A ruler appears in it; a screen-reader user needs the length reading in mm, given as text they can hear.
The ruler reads 70 mm
